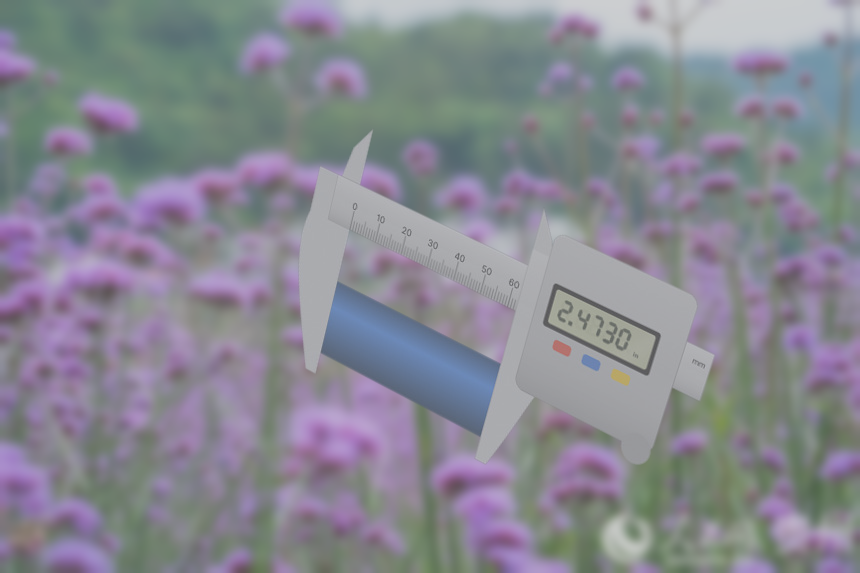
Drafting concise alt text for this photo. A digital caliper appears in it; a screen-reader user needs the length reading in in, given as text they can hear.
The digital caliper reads 2.4730 in
